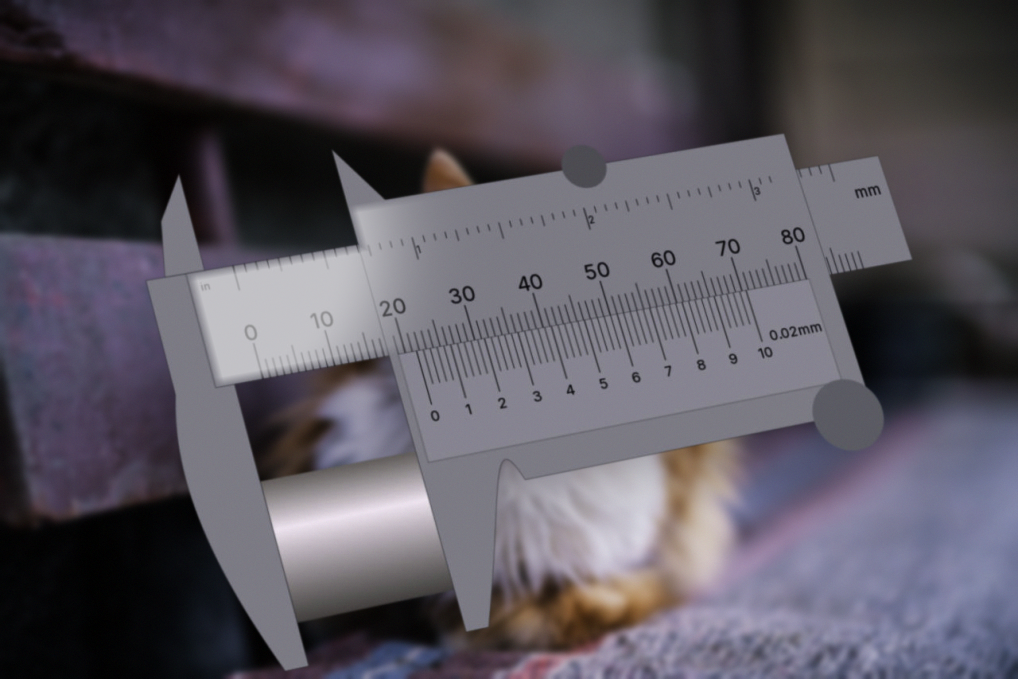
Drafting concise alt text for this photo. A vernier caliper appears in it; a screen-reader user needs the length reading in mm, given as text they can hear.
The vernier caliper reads 21.6 mm
